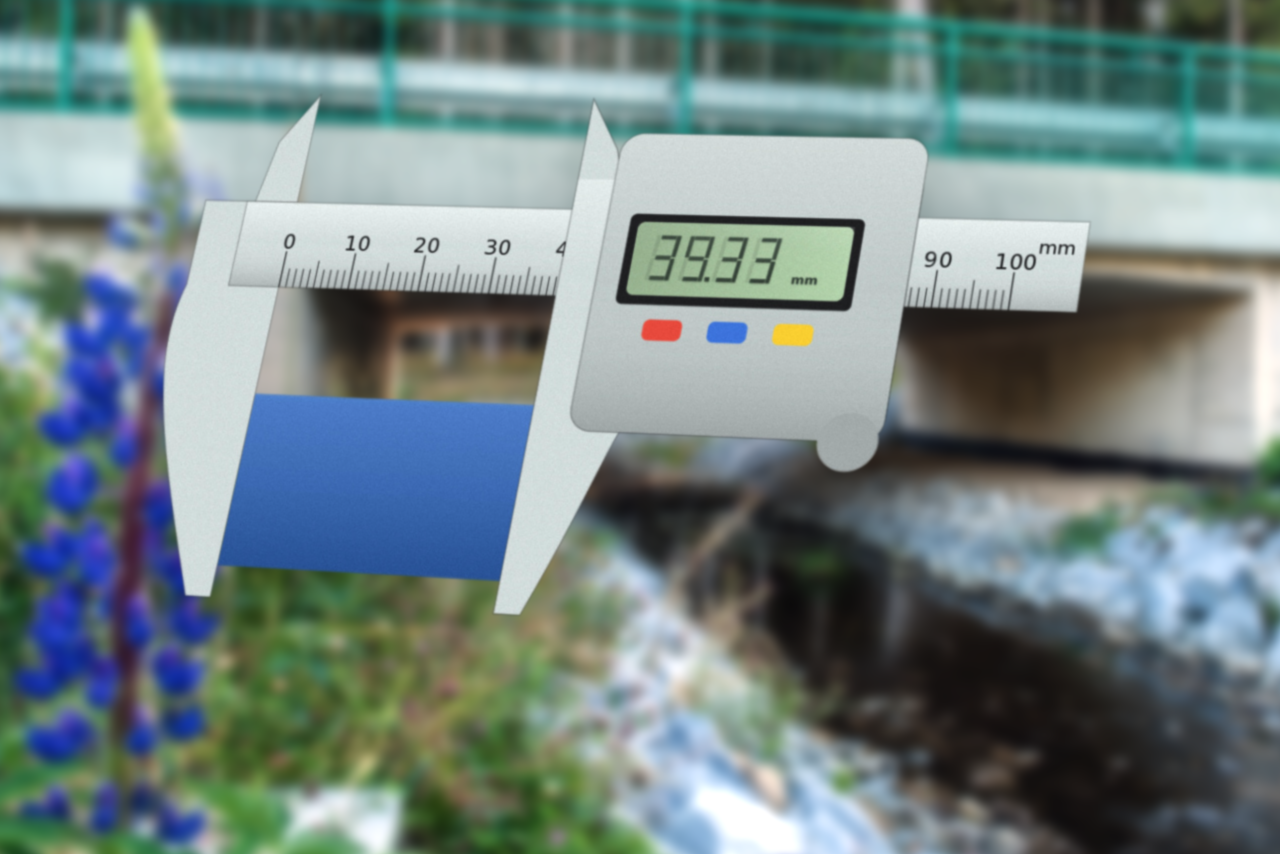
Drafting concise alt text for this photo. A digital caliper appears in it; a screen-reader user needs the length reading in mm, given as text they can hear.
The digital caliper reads 39.33 mm
